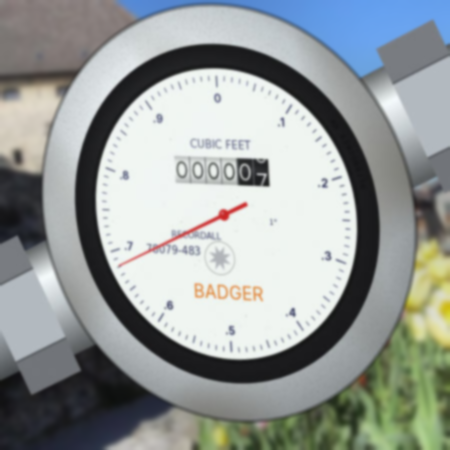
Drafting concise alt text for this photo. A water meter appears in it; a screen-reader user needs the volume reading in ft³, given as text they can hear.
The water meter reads 6.68 ft³
